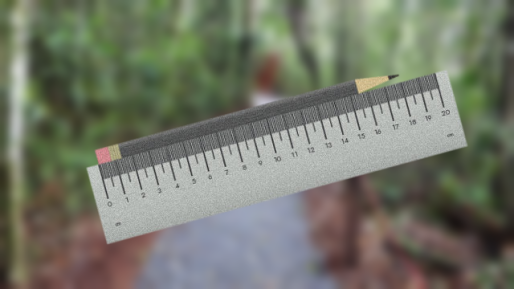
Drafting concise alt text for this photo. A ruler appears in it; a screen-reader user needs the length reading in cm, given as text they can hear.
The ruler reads 18 cm
